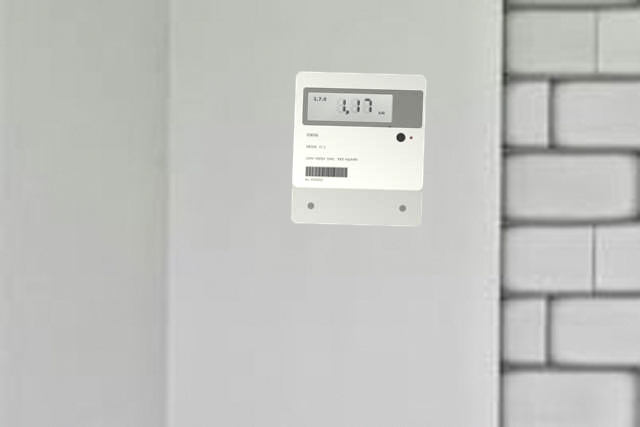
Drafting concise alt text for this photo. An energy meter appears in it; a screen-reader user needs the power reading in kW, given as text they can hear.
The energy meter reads 1.17 kW
